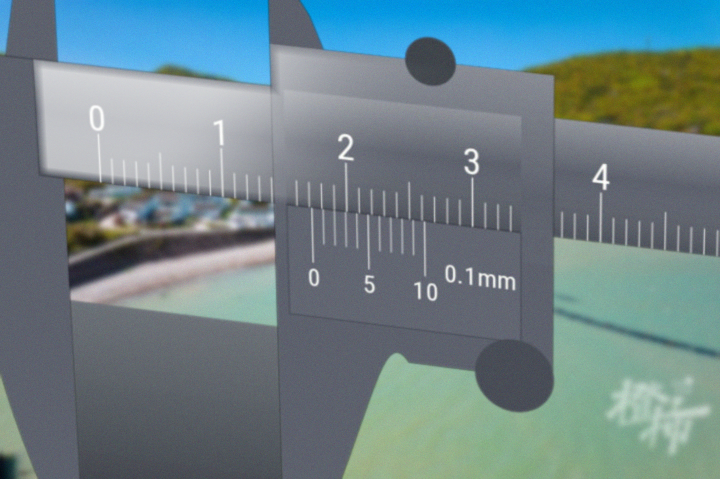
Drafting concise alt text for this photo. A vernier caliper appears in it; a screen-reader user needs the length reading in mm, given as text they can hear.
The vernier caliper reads 17.2 mm
